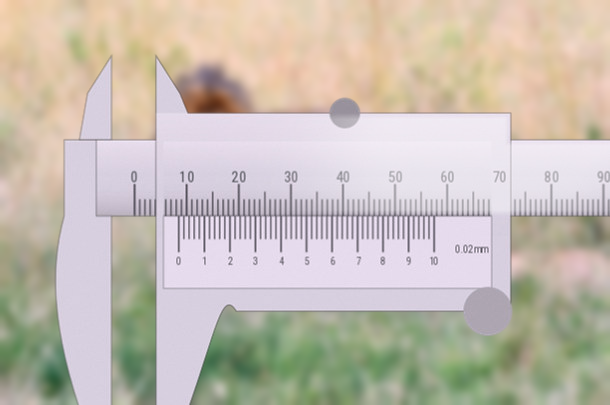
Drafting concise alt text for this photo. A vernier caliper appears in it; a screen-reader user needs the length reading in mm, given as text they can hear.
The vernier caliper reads 8.5 mm
